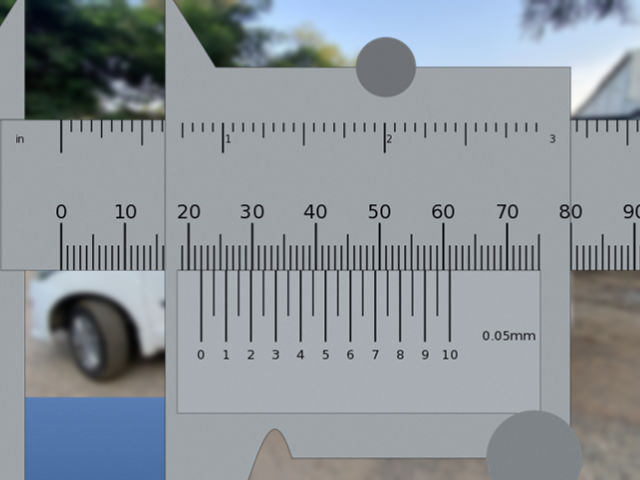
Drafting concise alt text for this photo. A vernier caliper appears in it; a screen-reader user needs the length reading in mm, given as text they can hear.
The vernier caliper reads 22.0 mm
